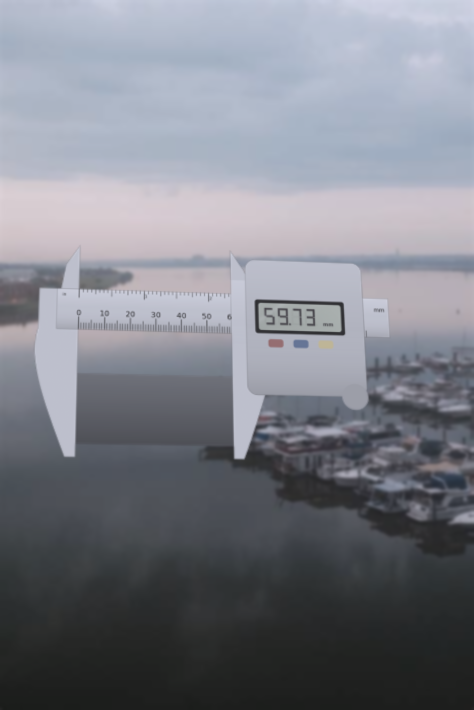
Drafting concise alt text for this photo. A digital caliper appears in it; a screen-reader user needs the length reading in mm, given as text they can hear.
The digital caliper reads 59.73 mm
